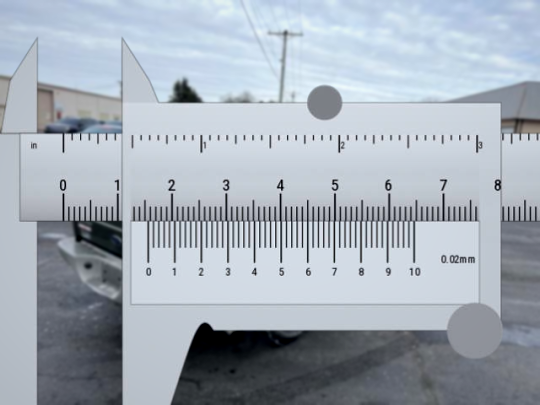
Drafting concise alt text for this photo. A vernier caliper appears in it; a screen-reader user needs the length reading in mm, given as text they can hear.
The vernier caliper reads 15.6 mm
